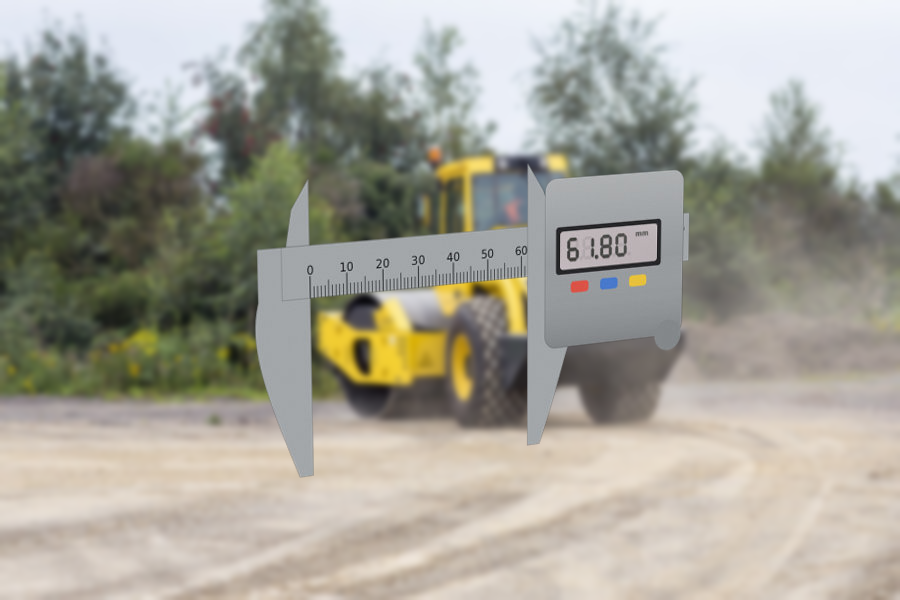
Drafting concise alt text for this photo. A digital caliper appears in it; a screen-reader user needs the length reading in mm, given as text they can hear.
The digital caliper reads 61.80 mm
